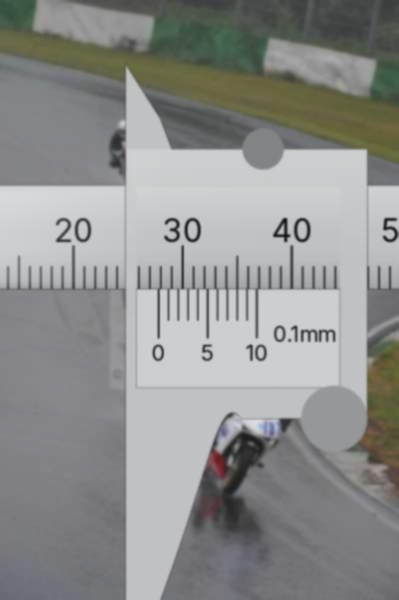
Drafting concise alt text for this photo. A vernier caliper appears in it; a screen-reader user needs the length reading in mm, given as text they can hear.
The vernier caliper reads 27.8 mm
